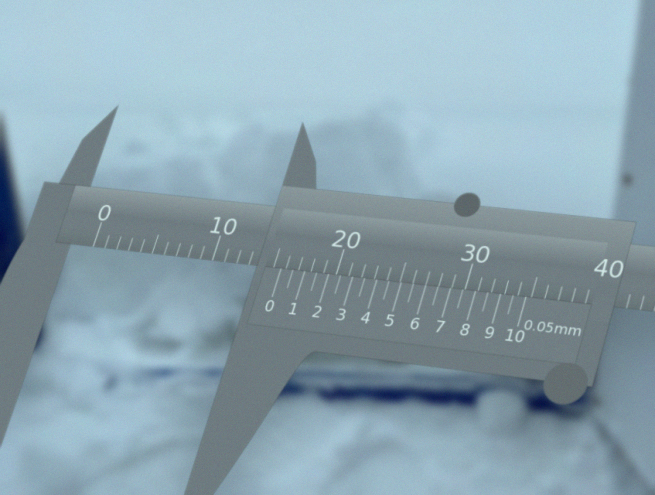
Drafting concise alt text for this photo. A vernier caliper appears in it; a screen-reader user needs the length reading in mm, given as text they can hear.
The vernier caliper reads 15.6 mm
